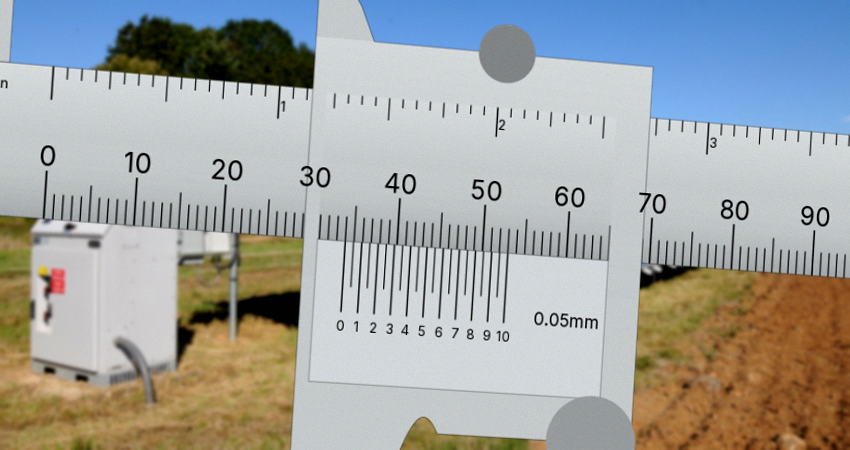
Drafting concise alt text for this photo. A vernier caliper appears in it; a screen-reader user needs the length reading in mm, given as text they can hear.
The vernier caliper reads 34.0 mm
